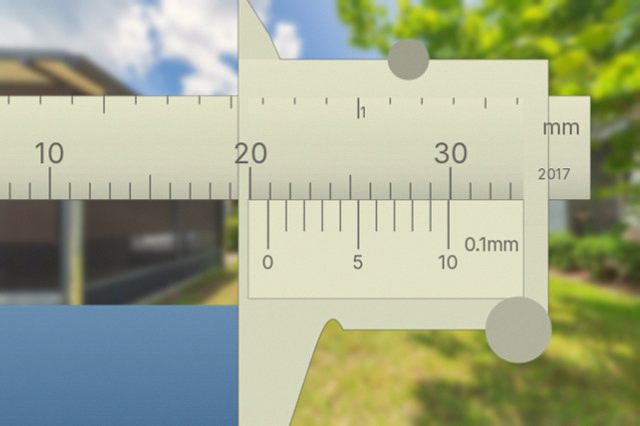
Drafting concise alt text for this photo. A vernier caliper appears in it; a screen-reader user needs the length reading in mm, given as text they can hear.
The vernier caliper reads 20.9 mm
